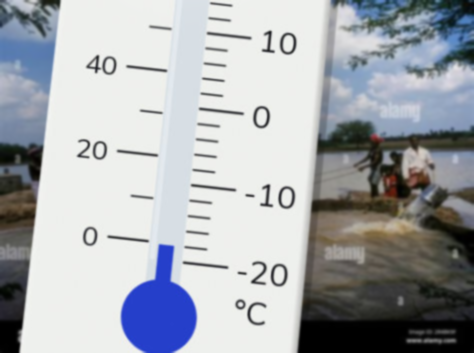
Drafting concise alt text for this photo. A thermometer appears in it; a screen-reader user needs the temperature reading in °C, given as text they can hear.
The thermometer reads -18 °C
